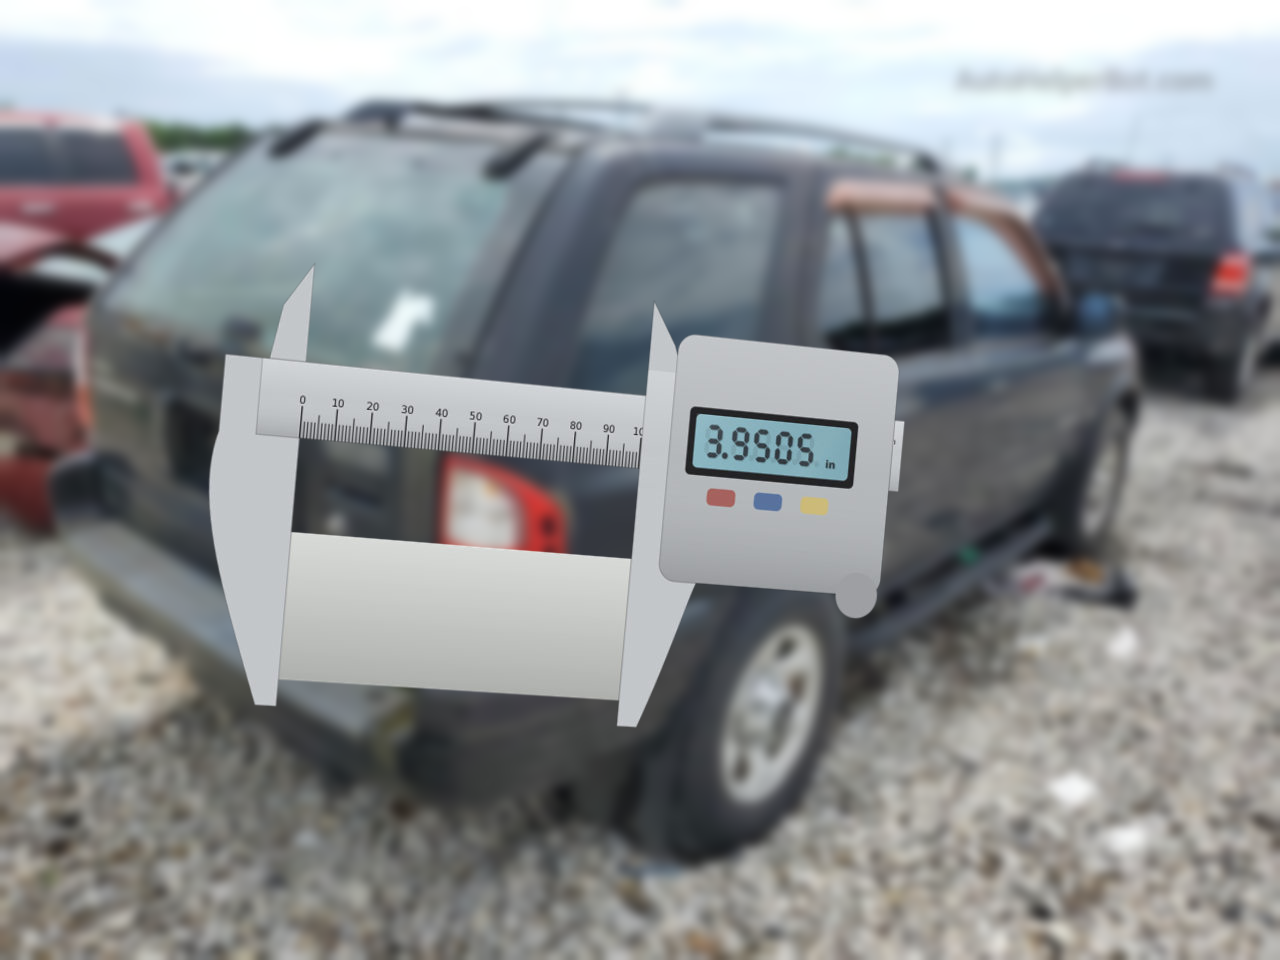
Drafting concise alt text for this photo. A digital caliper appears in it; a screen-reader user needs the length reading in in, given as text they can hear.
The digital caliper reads 3.9505 in
